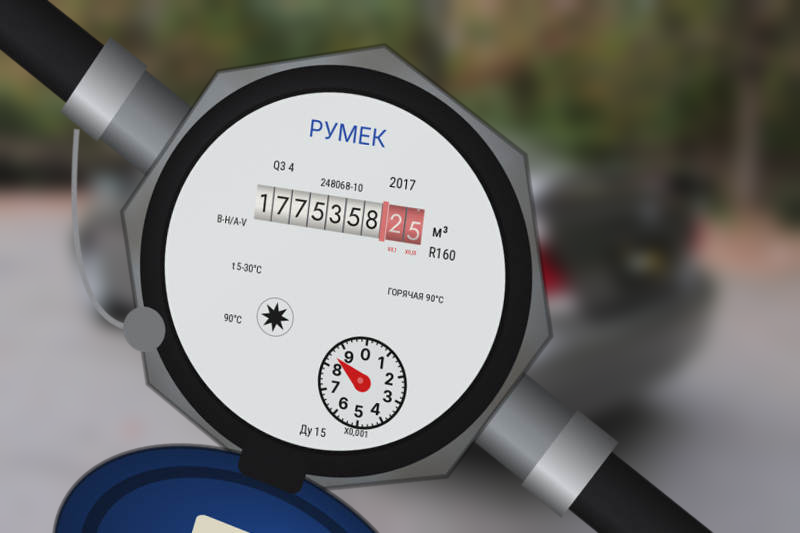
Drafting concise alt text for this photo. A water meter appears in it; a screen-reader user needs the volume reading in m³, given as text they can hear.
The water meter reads 1775358.248 m³
